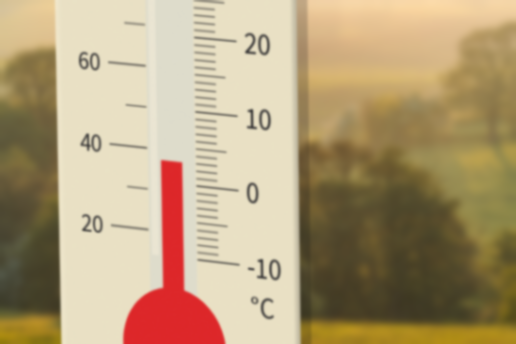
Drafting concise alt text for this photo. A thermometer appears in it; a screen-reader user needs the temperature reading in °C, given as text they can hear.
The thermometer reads 3 °C
